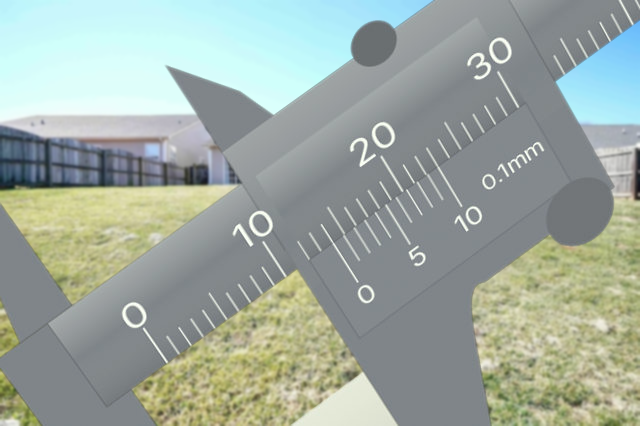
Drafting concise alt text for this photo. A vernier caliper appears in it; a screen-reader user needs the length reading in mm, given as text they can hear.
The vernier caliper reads 14.0 mm
